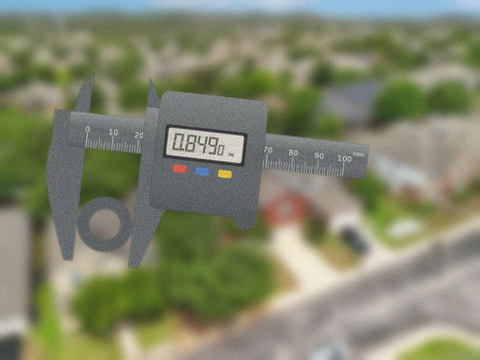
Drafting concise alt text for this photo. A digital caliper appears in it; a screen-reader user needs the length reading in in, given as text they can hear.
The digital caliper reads 0.8490 in
